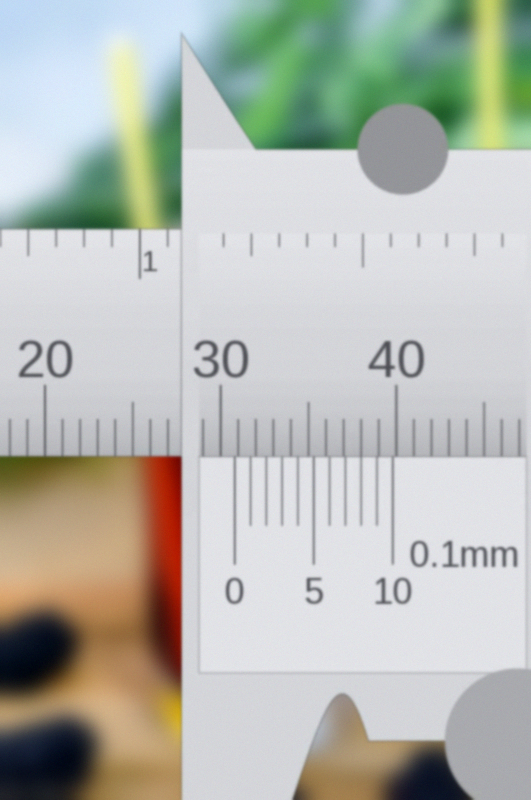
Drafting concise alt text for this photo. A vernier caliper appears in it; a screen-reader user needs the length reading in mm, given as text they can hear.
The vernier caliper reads 30.8 mm
